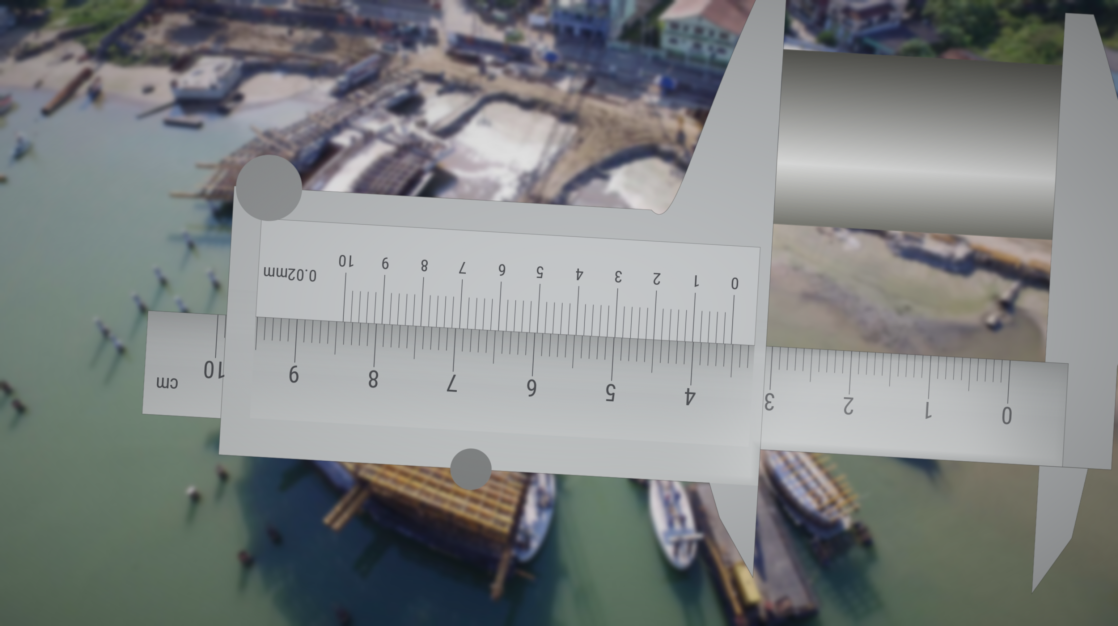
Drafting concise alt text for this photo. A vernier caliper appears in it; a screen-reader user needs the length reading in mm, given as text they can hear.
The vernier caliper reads 35.2 mm
